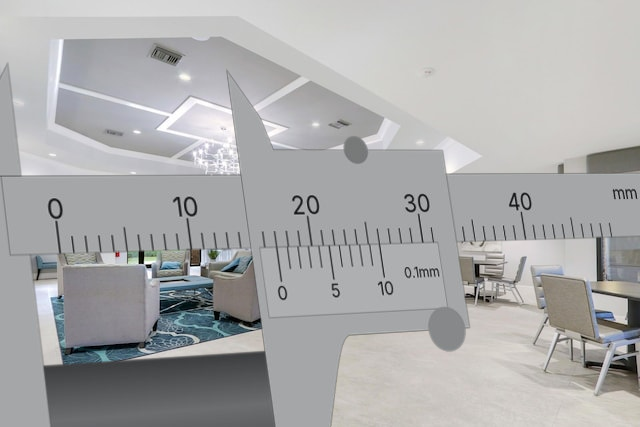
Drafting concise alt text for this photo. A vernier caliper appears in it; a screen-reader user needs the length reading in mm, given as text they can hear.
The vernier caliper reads 17.0 mm
